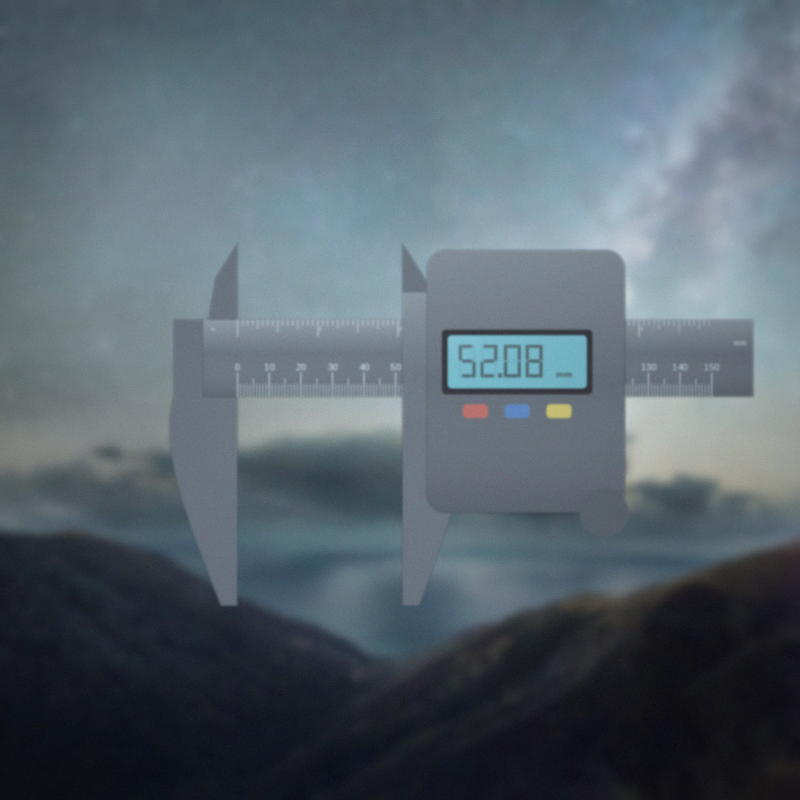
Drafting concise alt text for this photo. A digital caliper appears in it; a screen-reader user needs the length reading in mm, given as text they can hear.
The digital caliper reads 52.08 mm
